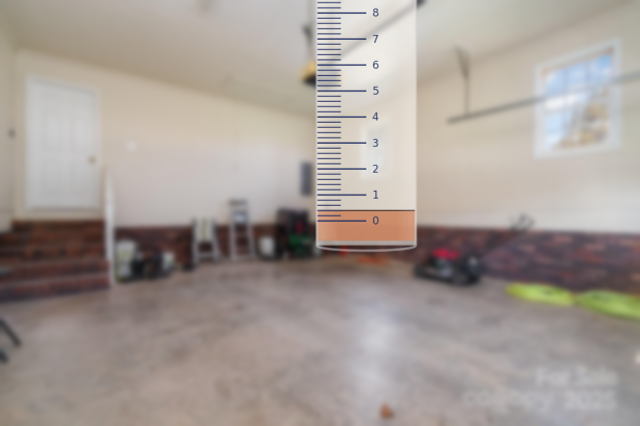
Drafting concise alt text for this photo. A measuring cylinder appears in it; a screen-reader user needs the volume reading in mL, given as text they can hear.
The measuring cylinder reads 0.4 mL
